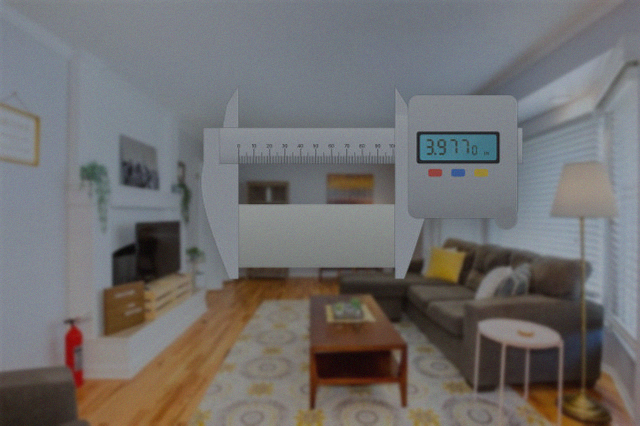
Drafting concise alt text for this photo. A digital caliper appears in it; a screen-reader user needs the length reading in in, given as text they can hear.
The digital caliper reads 3.9770 in
